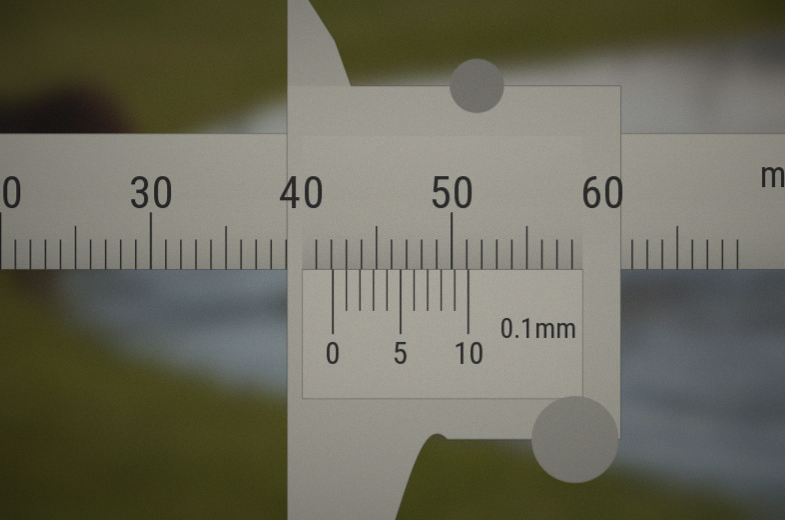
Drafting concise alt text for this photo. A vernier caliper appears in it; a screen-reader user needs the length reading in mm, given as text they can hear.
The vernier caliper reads 42.1 mm
